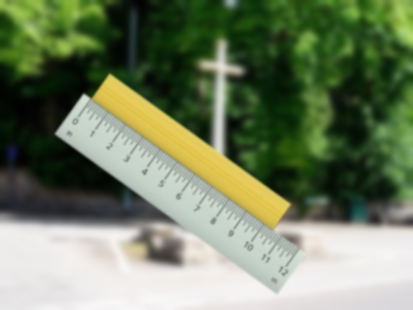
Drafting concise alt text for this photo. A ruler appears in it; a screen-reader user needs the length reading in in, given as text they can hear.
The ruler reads 10.5 in
